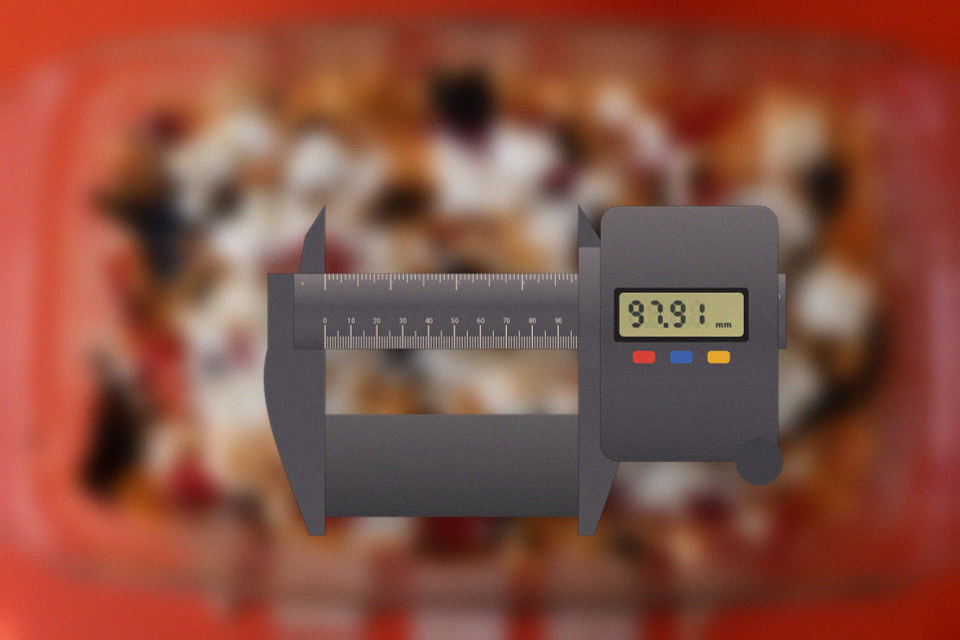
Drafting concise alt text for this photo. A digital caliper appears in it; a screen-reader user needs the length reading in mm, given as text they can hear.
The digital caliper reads 97.91 mm
